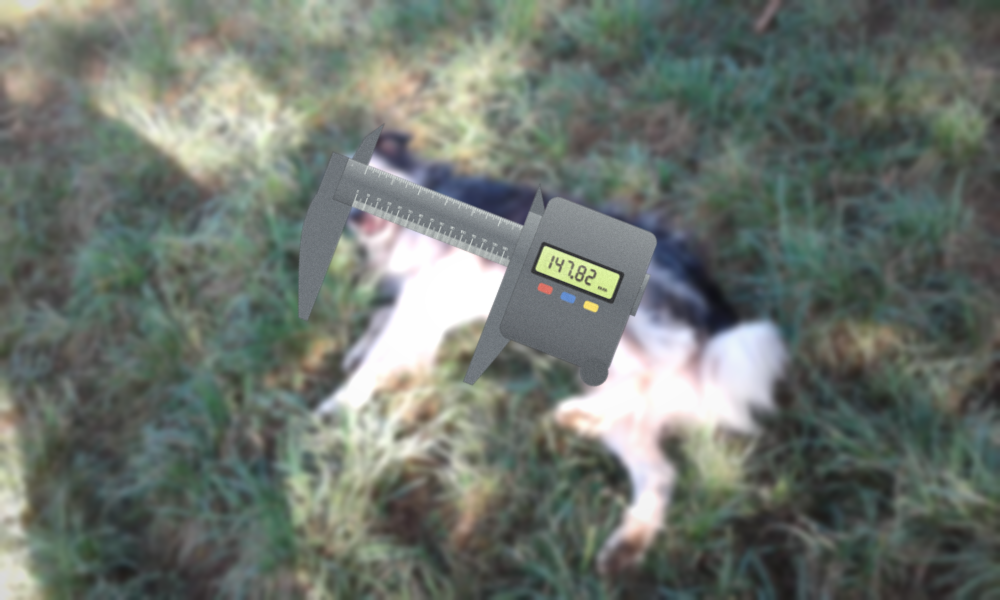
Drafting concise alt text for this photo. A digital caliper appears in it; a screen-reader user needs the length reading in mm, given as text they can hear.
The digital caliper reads 147.82 mm
